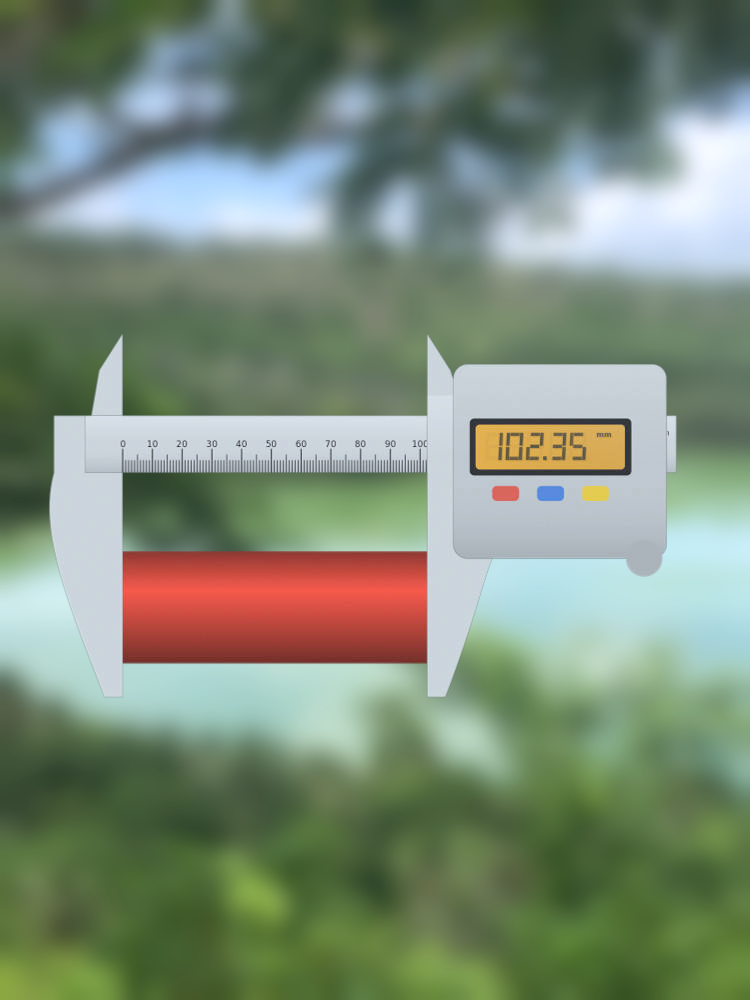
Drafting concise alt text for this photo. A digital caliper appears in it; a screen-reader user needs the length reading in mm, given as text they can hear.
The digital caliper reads 102.35 mm
